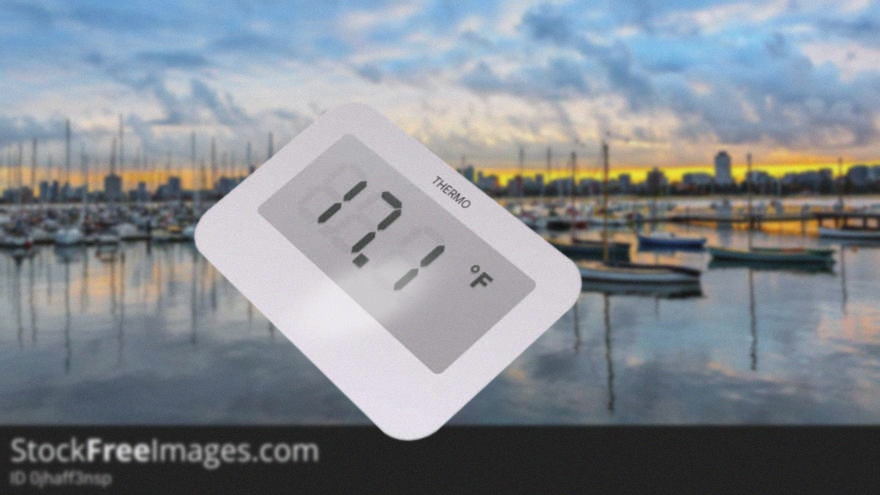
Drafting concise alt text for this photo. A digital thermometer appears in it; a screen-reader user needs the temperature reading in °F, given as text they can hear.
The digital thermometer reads 17.1 °F
